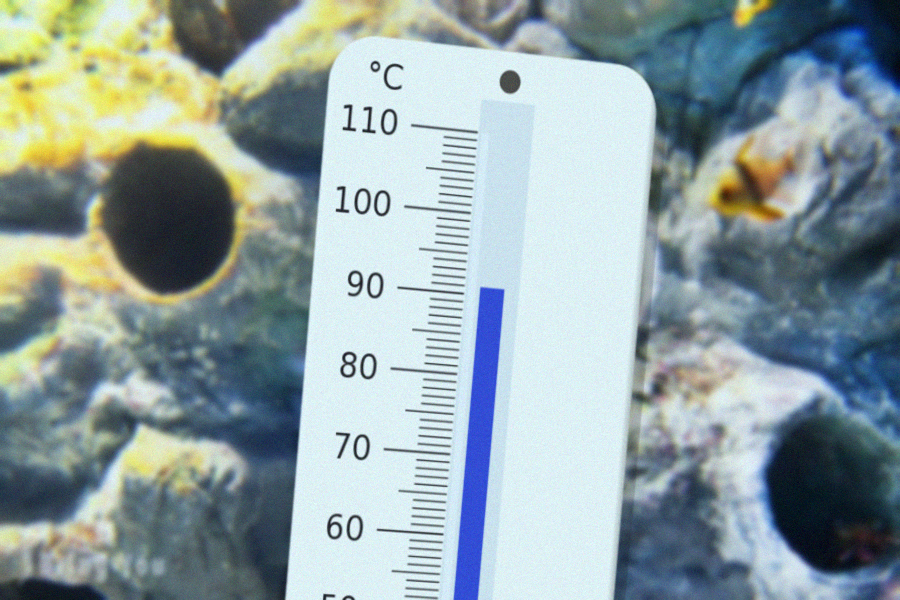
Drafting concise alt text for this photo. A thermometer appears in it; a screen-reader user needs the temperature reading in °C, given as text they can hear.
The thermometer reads 91 °C
